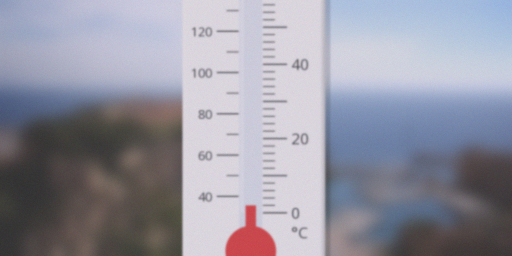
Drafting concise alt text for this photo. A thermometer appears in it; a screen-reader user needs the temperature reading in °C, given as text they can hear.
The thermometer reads 2 °C
